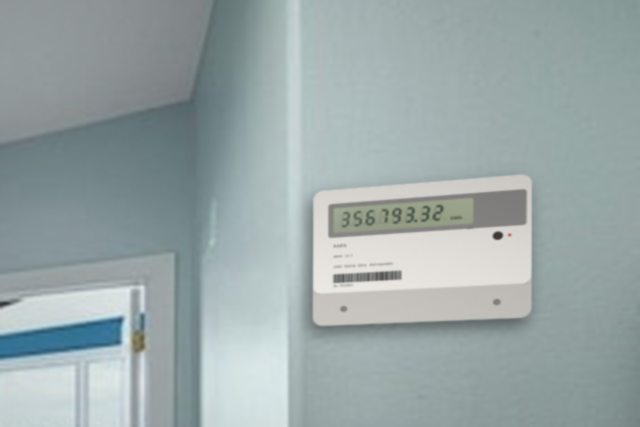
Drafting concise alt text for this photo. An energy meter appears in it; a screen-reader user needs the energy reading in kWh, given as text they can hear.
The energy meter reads 356793.32 kWh
